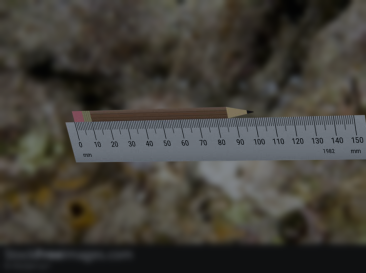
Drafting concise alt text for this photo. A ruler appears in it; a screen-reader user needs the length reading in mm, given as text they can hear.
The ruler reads 100 mm
